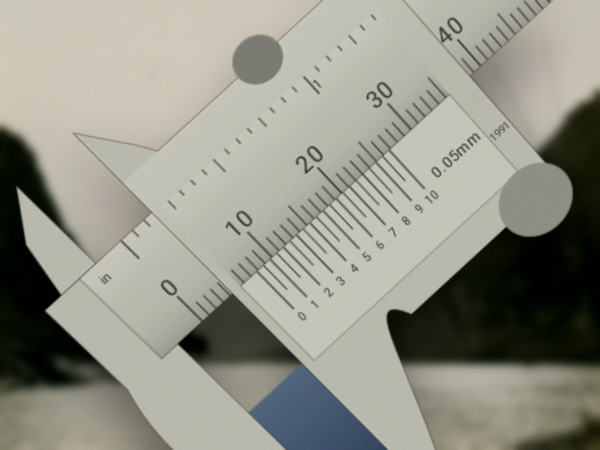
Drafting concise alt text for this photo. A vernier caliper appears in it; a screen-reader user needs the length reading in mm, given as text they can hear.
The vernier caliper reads 7.8 mm
